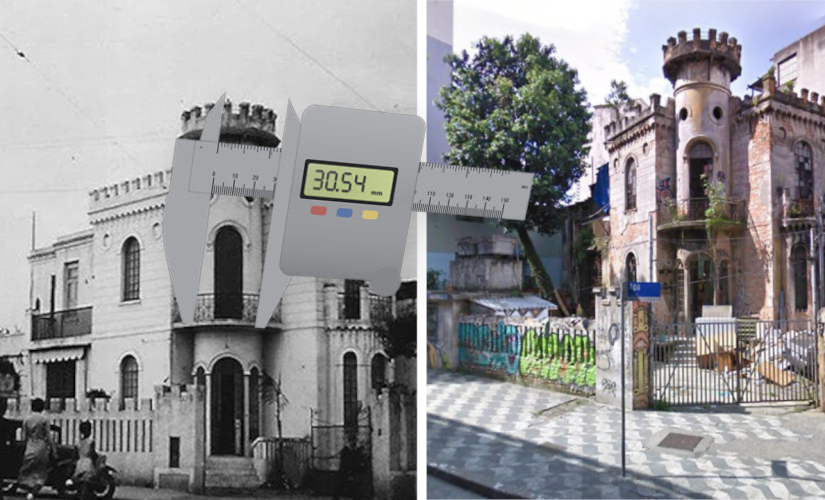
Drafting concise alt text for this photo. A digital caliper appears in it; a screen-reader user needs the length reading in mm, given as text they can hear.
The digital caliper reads 30.54 mm
